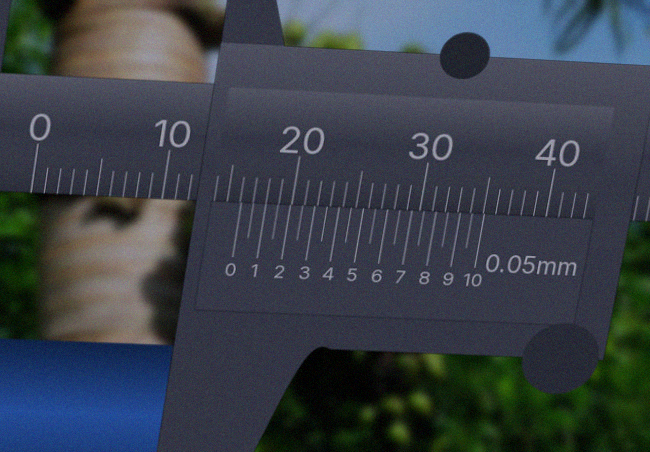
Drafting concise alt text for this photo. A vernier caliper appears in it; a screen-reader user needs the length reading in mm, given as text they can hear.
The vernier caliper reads 16.1 mm
